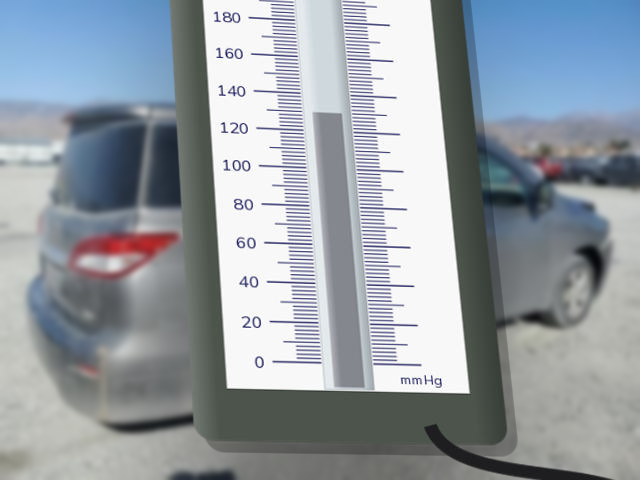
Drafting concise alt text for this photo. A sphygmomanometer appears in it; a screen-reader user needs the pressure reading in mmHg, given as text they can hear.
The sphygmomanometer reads 130 mmHg
